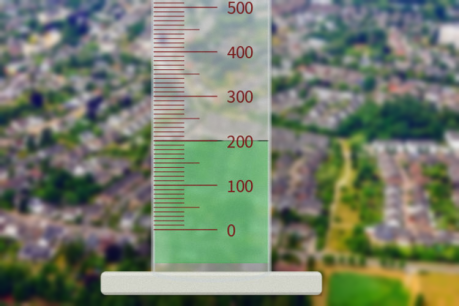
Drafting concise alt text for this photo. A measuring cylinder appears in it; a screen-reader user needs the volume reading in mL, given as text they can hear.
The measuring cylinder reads 200 mL
